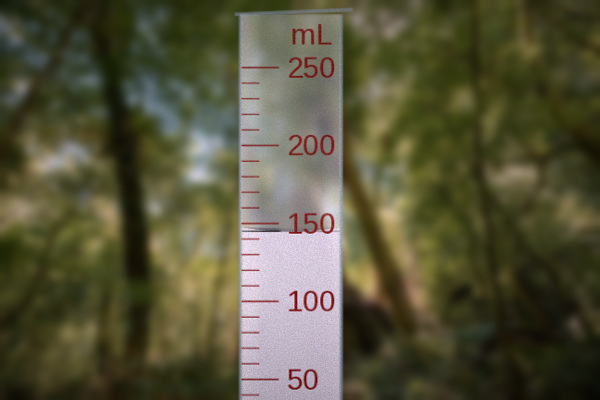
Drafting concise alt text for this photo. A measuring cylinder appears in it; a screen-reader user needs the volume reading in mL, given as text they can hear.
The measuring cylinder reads 145 mL
